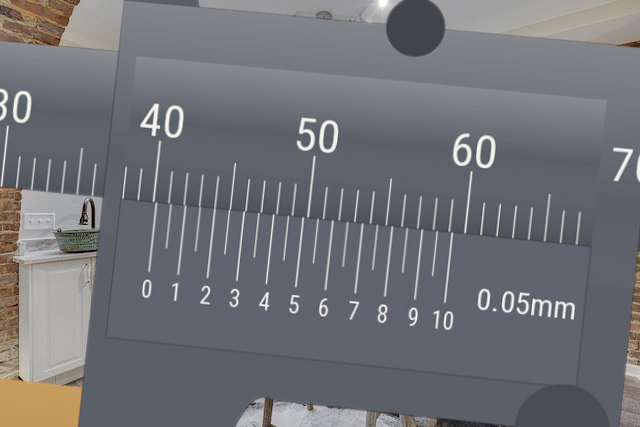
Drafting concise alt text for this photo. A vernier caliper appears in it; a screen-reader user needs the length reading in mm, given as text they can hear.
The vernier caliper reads 40.2 mm
